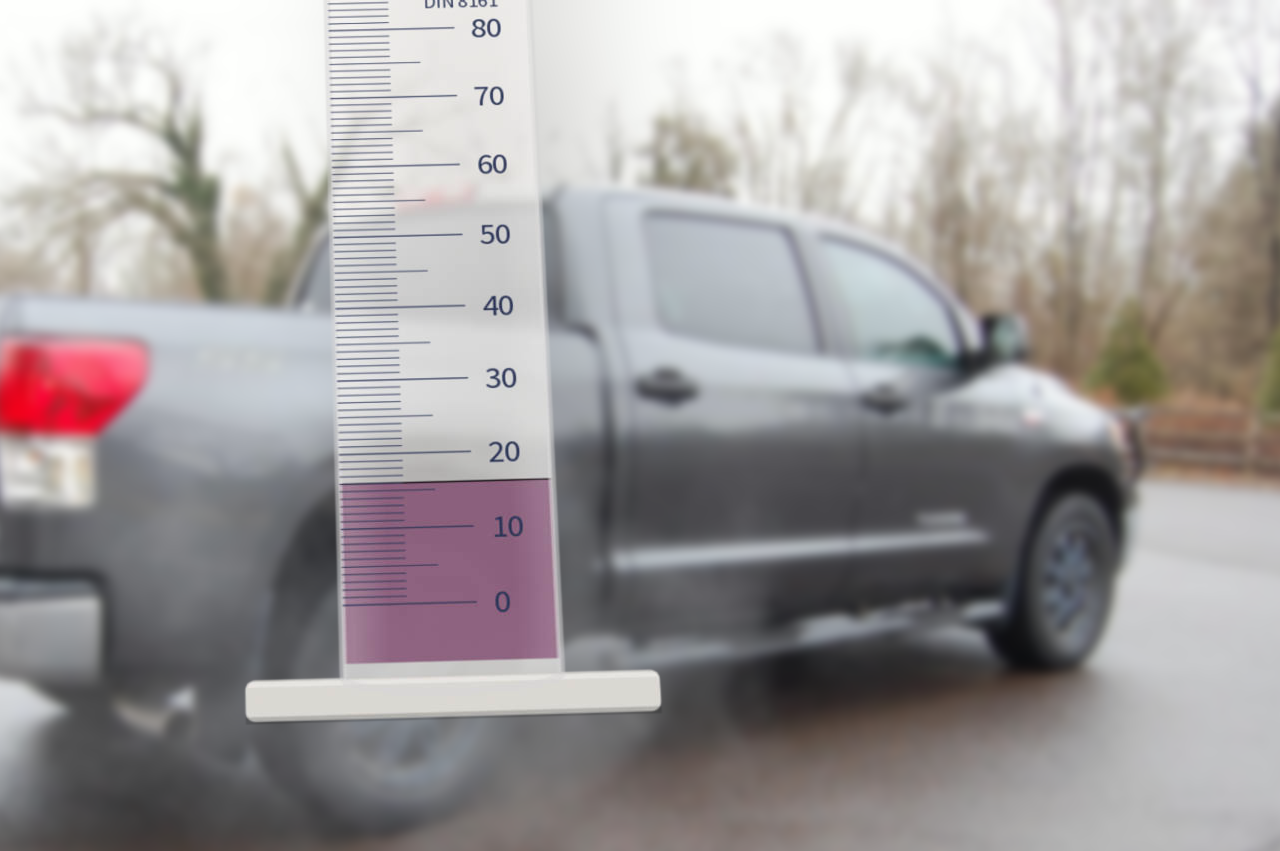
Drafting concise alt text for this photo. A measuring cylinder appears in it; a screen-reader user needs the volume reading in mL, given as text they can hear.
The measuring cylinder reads 16 mL
